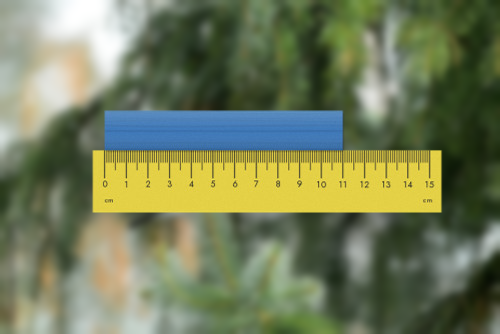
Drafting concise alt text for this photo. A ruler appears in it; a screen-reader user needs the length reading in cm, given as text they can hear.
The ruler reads 11 cm
